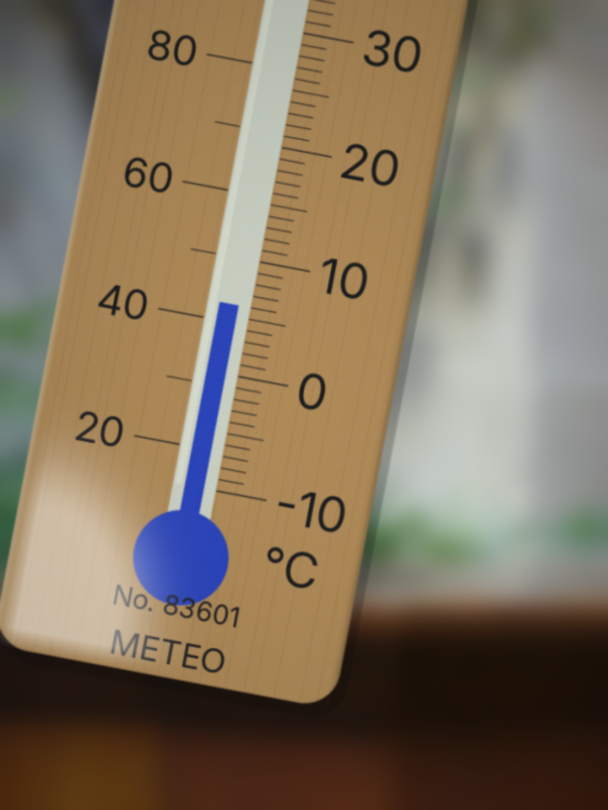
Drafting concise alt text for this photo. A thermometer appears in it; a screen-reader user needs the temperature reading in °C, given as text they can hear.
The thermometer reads 6 °C
